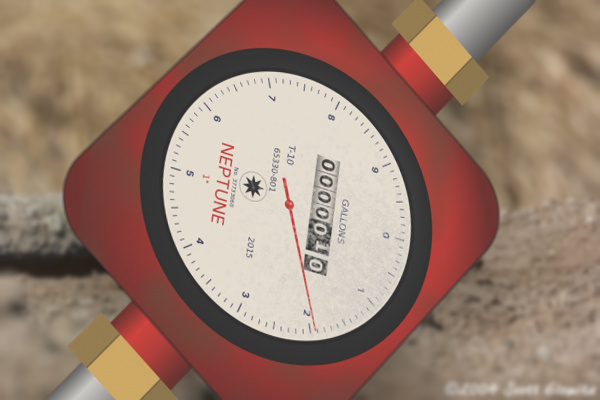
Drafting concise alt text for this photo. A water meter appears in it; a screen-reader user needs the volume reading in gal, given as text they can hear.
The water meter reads 11.9 gal
